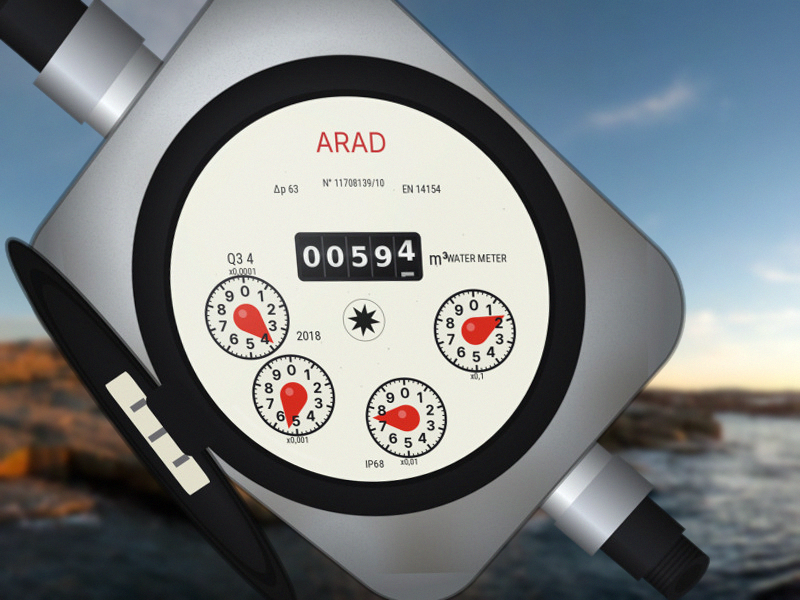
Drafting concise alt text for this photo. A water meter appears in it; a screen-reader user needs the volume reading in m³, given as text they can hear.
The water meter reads 594.1753 m³
